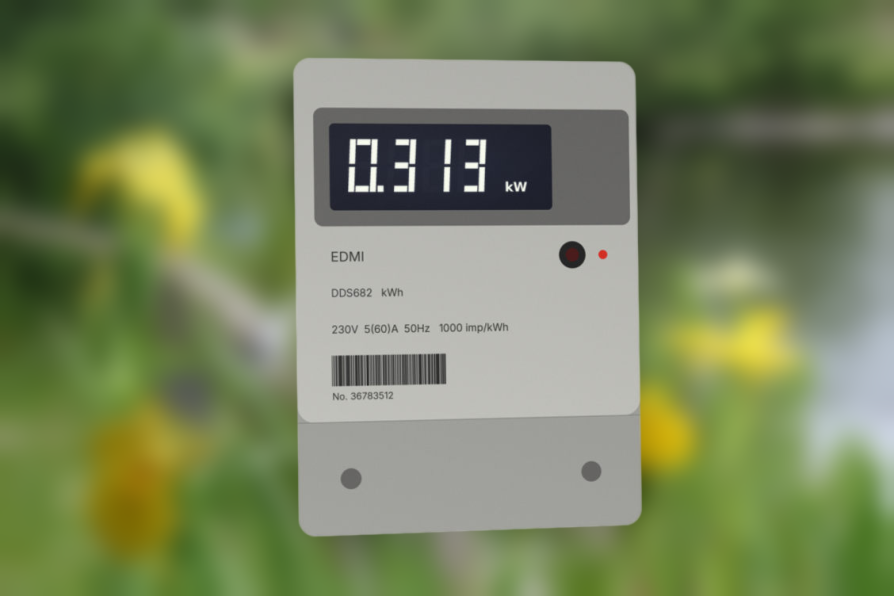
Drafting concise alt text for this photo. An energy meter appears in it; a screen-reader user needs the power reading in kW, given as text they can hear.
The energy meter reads 0.313 kW
